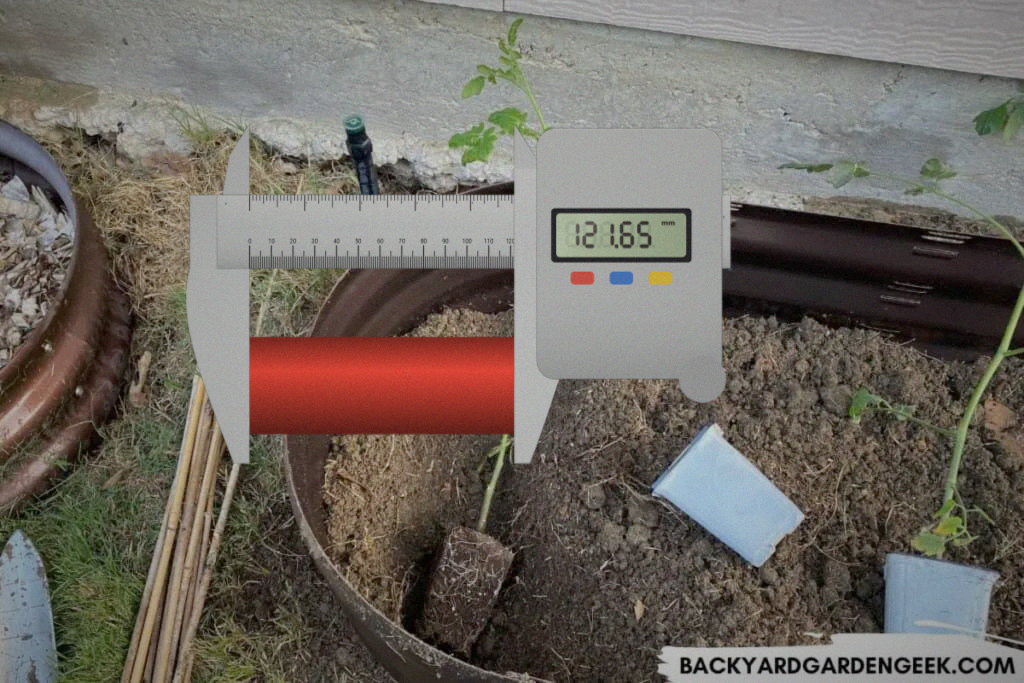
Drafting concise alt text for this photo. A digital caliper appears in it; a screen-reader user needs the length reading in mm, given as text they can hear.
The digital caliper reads 121.65 mm
